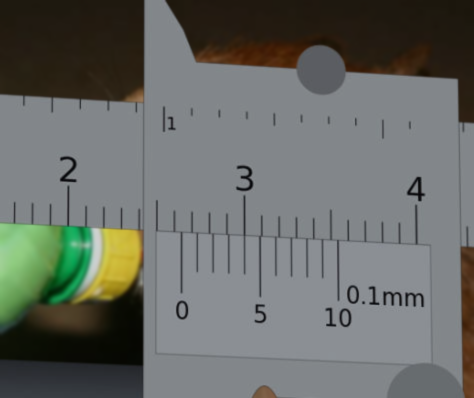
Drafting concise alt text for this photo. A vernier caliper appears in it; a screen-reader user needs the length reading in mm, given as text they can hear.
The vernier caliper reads 26.4 mm
